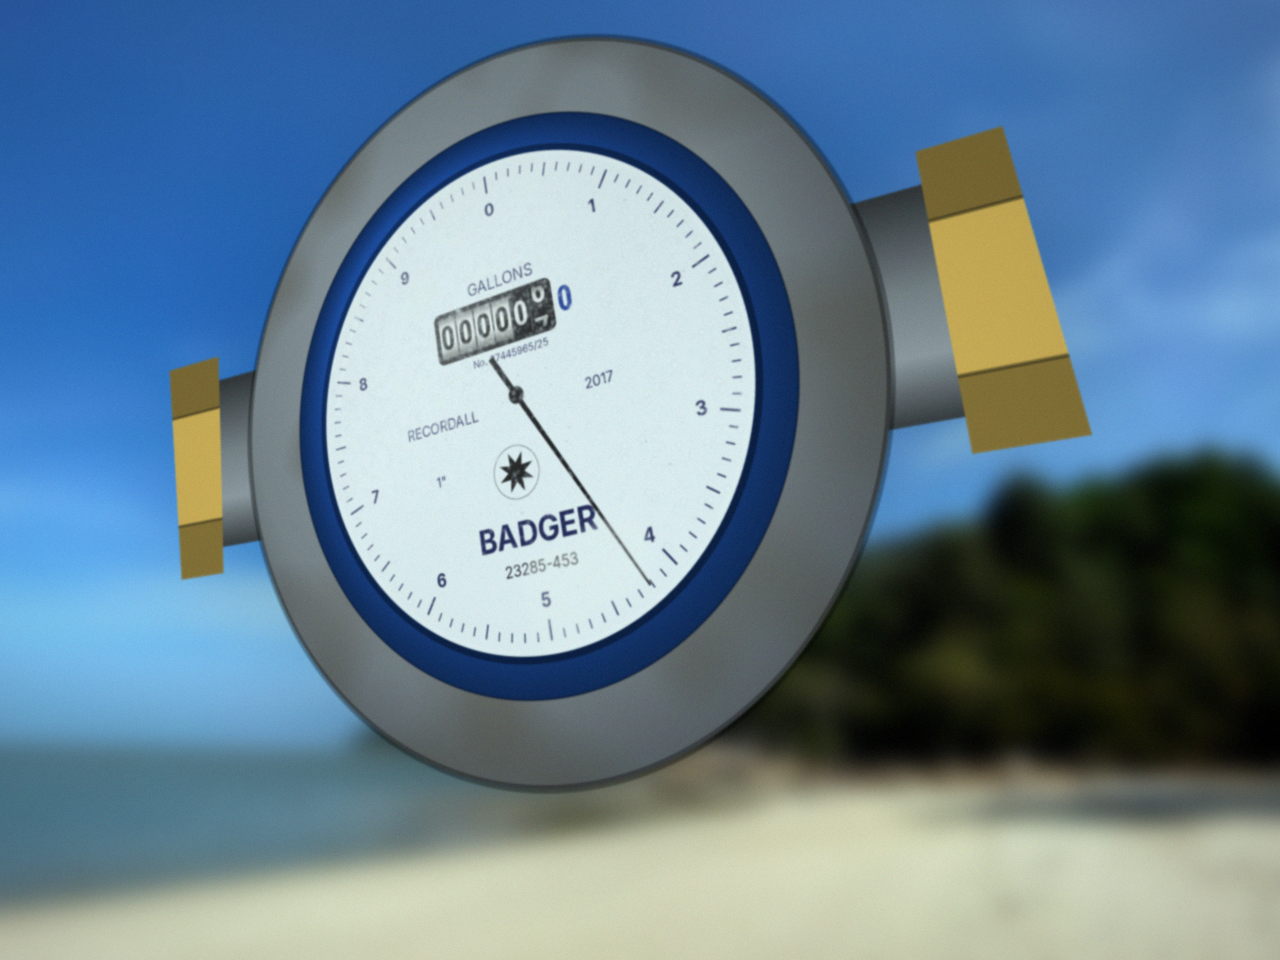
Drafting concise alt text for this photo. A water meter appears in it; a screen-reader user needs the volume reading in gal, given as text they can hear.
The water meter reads 64.2 gal
